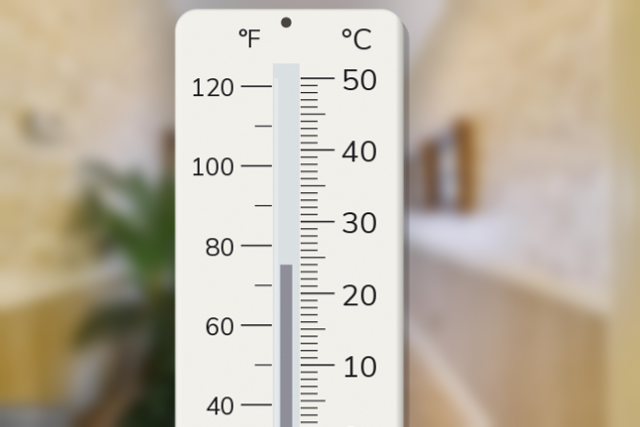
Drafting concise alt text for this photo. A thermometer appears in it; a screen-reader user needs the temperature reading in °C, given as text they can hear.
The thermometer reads 24 °C
